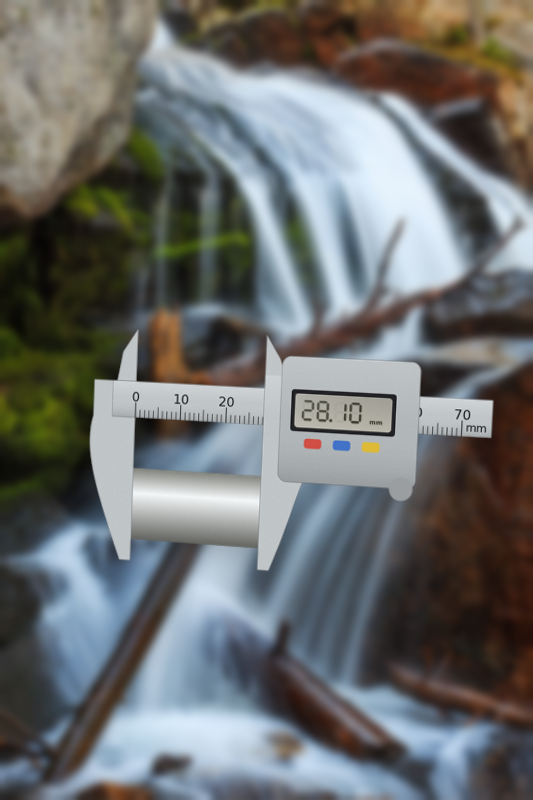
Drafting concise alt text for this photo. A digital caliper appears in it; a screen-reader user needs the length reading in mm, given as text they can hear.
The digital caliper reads 28.10 mm
